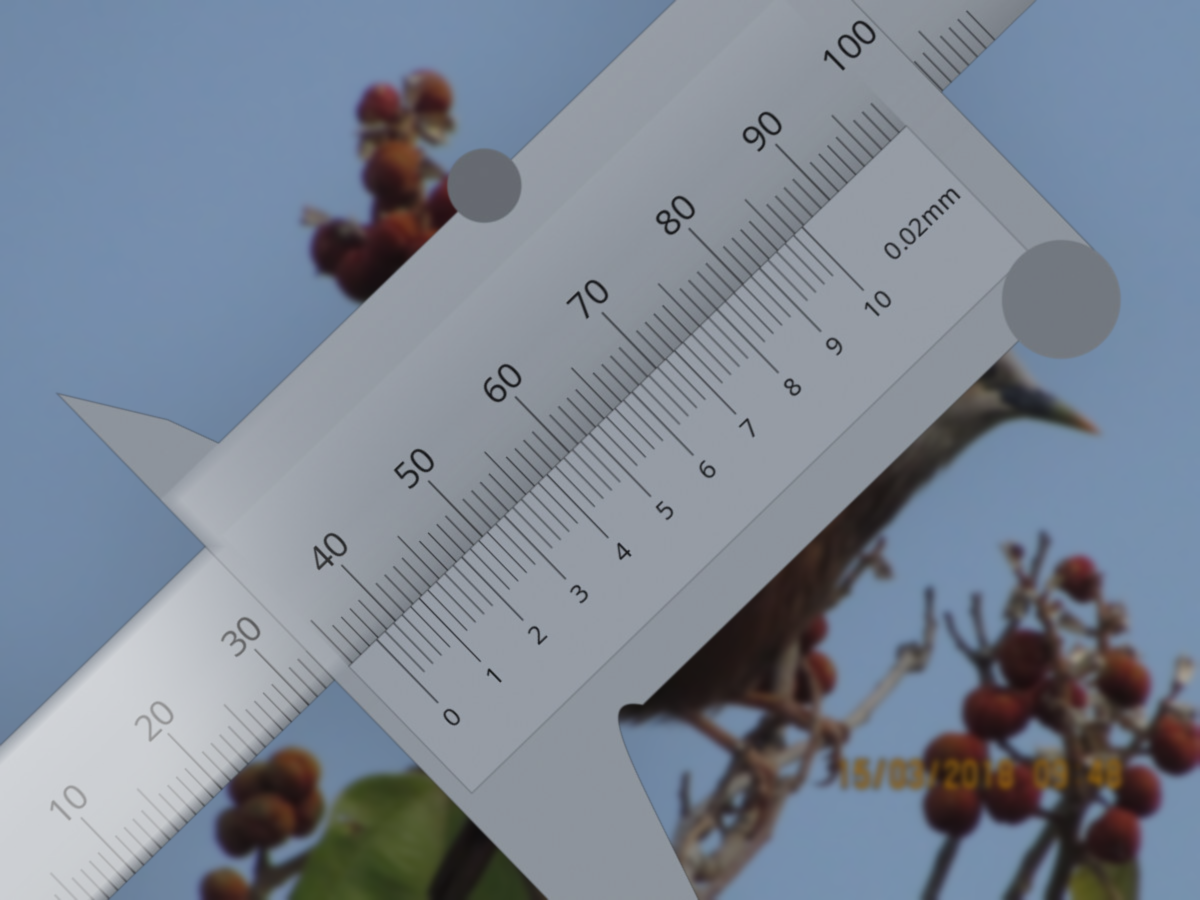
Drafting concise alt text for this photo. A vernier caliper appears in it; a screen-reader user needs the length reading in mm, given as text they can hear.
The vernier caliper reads 37.8 mm
